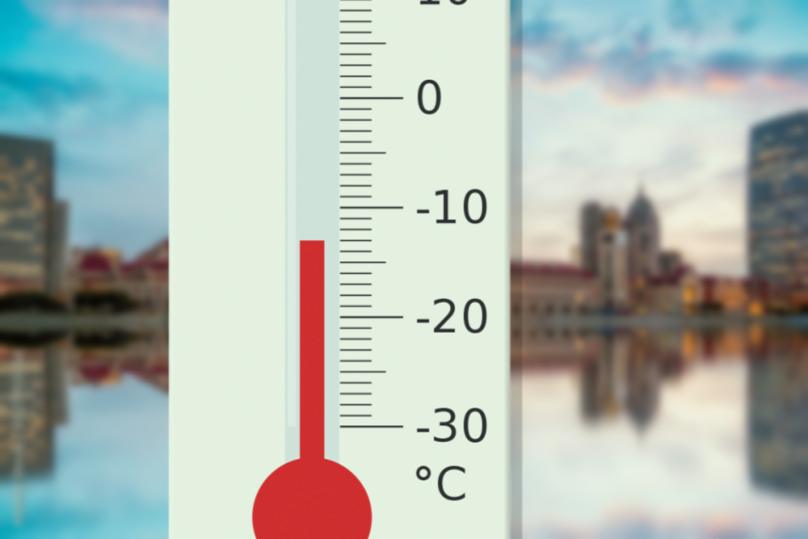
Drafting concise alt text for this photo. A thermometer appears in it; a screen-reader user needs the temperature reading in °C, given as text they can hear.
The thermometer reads -13 °C
